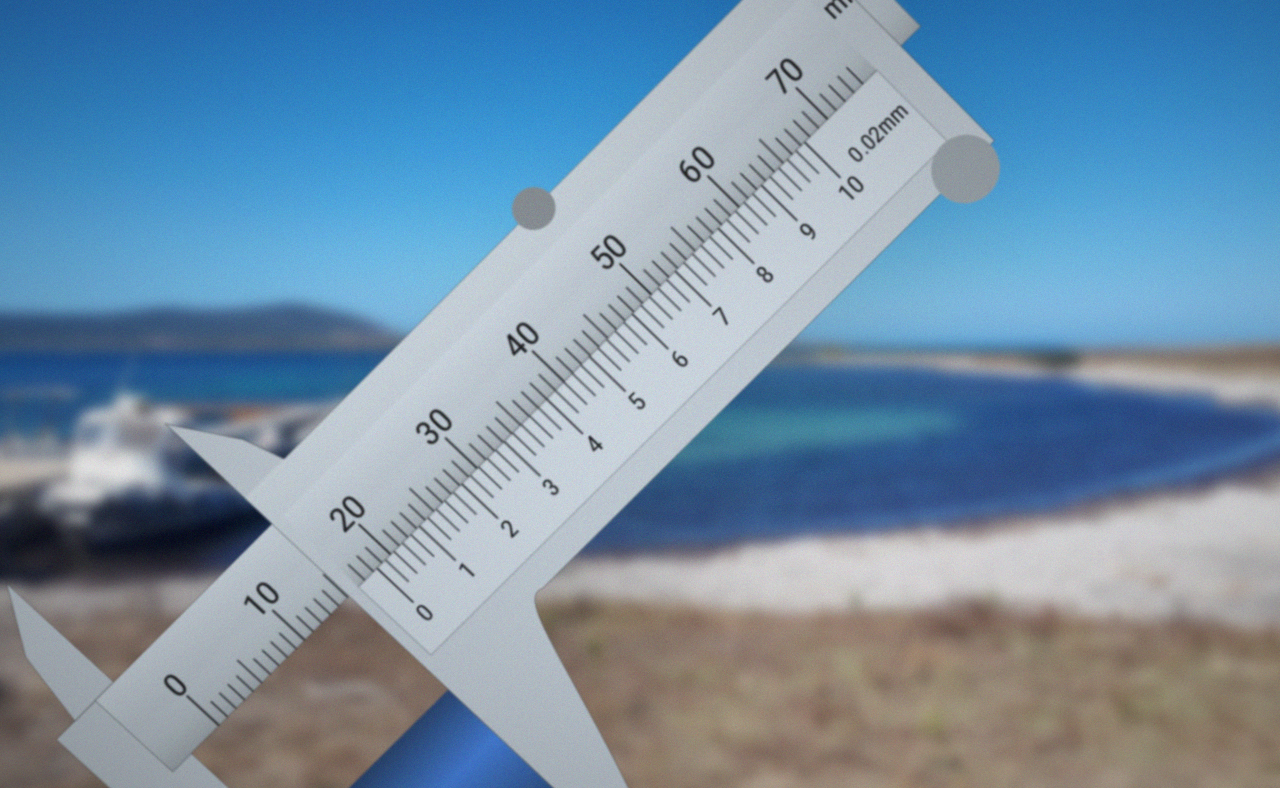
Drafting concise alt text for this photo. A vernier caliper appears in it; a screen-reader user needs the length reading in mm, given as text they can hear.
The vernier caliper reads 18.4 mm
